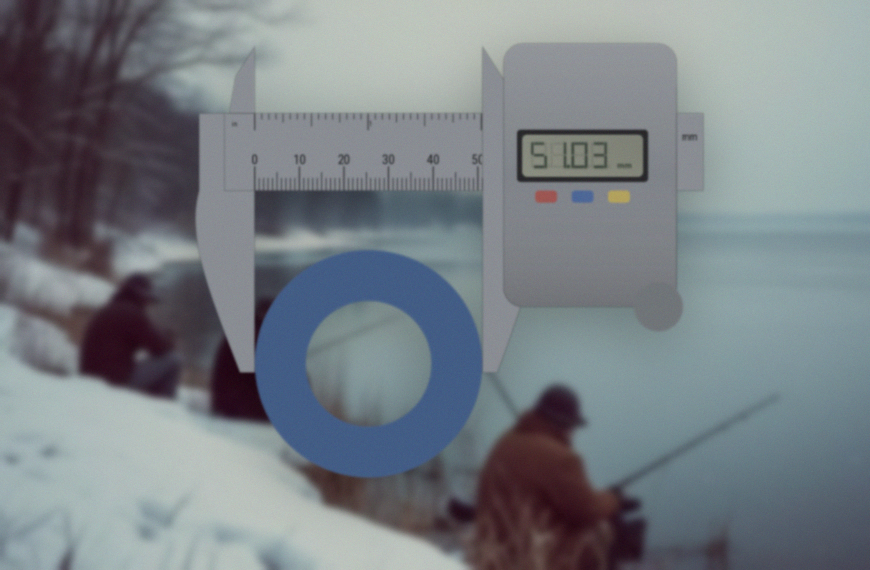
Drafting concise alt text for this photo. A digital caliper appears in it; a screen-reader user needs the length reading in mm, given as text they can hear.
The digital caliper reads 51.03 mm
